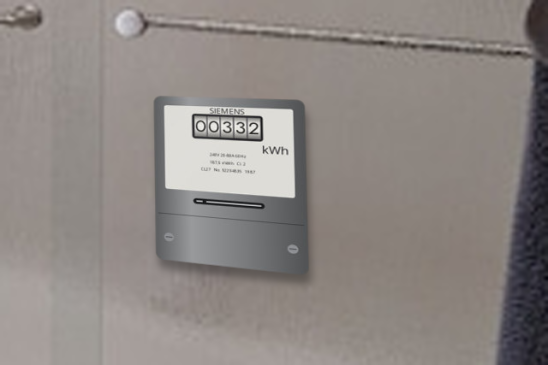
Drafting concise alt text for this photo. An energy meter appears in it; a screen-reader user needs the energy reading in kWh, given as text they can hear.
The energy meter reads 332 kWh
